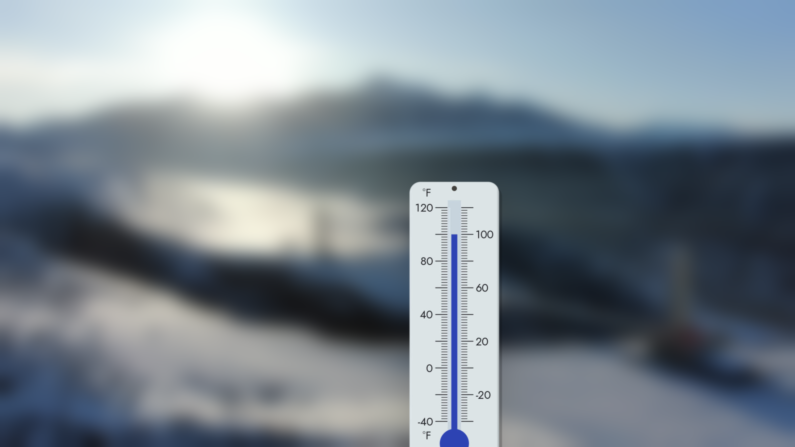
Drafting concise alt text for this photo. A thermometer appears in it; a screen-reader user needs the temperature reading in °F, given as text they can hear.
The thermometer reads 100 °F
